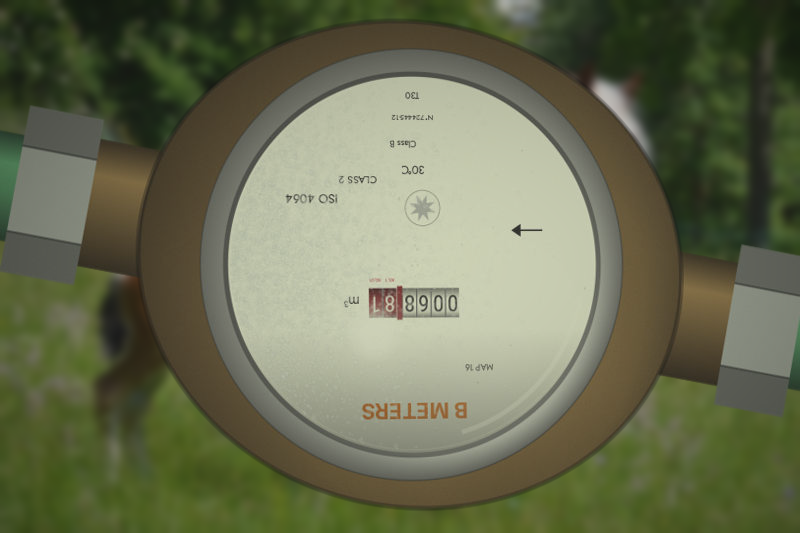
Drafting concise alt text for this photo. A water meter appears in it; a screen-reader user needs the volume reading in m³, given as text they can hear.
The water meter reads 68.81 m³
